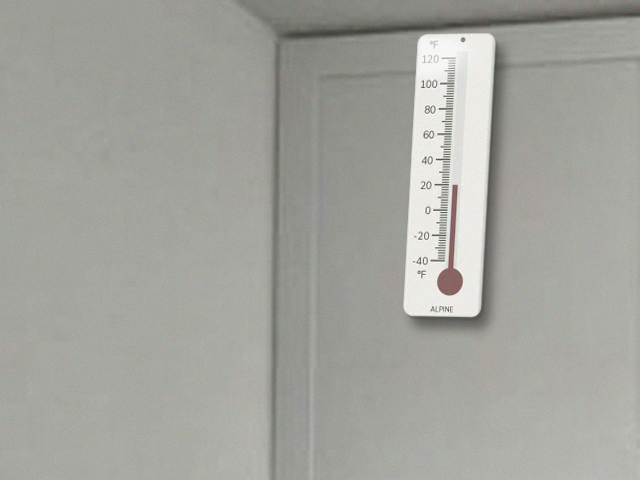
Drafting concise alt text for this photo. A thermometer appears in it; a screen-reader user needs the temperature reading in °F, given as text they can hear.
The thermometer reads 20 °F
